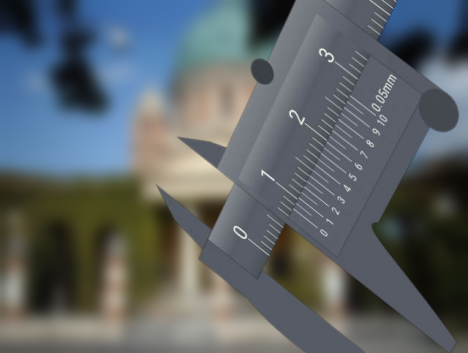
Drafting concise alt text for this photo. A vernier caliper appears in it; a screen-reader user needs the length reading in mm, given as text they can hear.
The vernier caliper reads 8.4 mm
